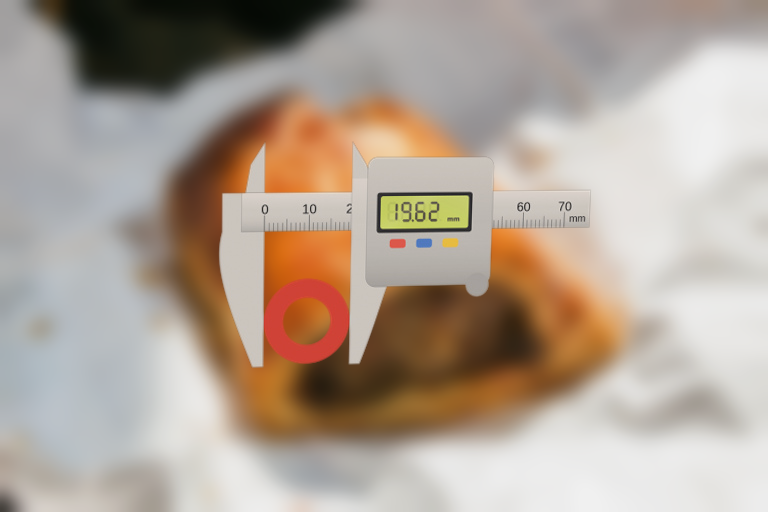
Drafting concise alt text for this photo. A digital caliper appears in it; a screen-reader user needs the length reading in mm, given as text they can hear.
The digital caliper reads 19.62 mm
